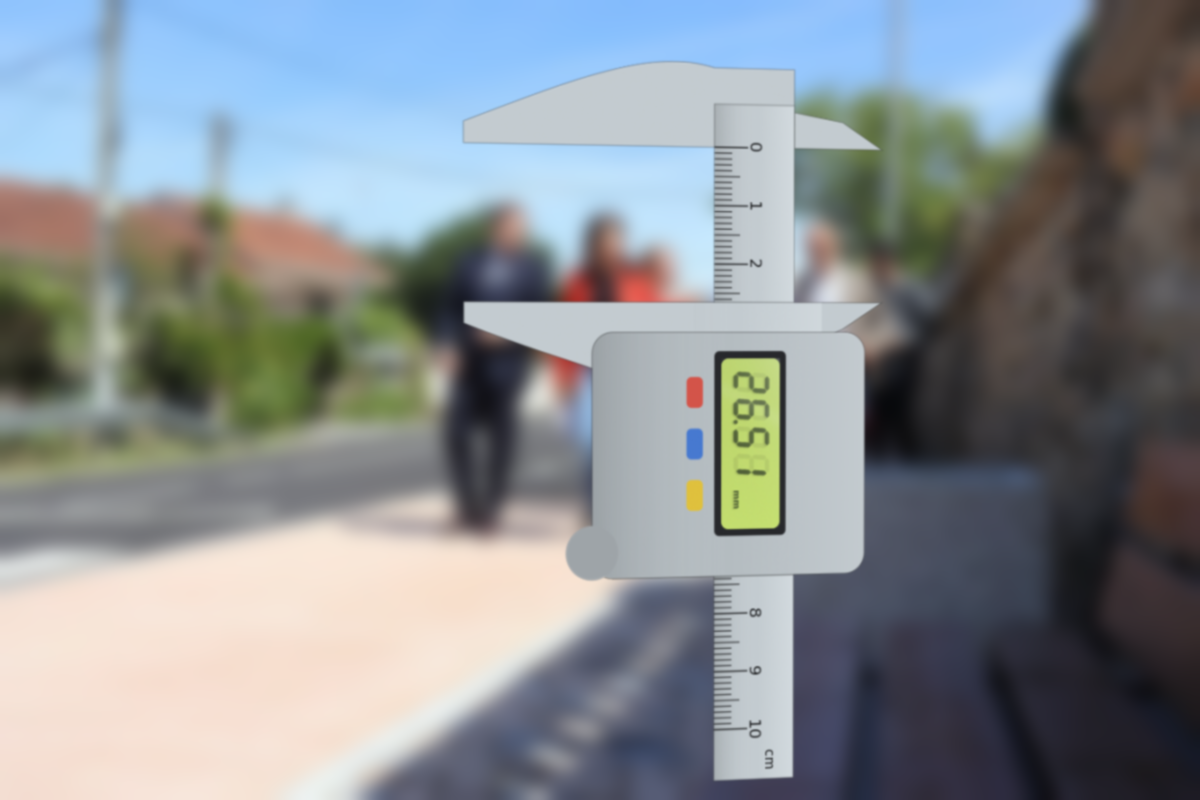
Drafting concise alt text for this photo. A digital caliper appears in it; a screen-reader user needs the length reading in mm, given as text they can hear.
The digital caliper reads 26.51 mm
